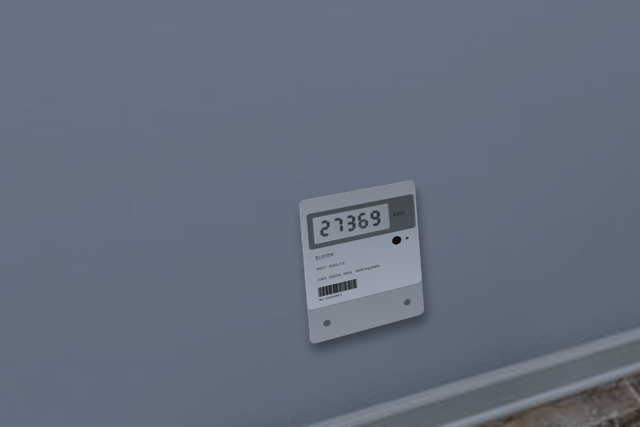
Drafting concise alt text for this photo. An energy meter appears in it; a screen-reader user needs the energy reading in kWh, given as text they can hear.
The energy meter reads 27369 kWh
